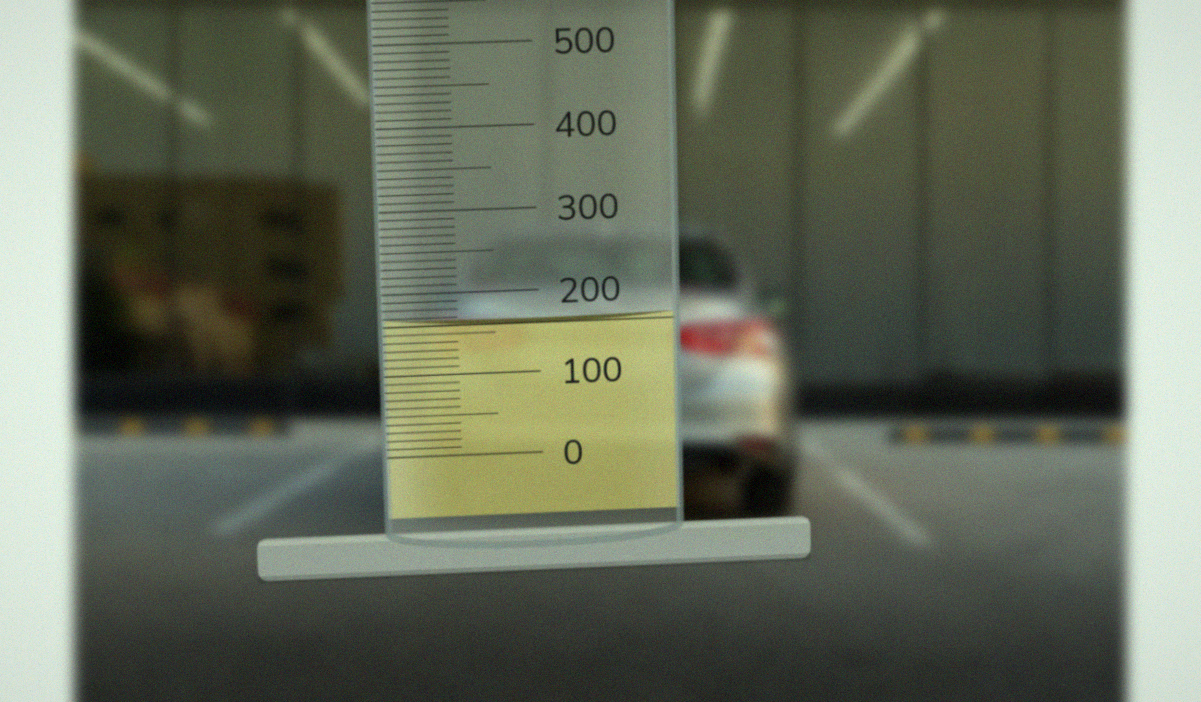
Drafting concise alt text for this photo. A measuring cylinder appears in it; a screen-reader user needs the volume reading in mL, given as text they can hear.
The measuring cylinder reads 160 mL
